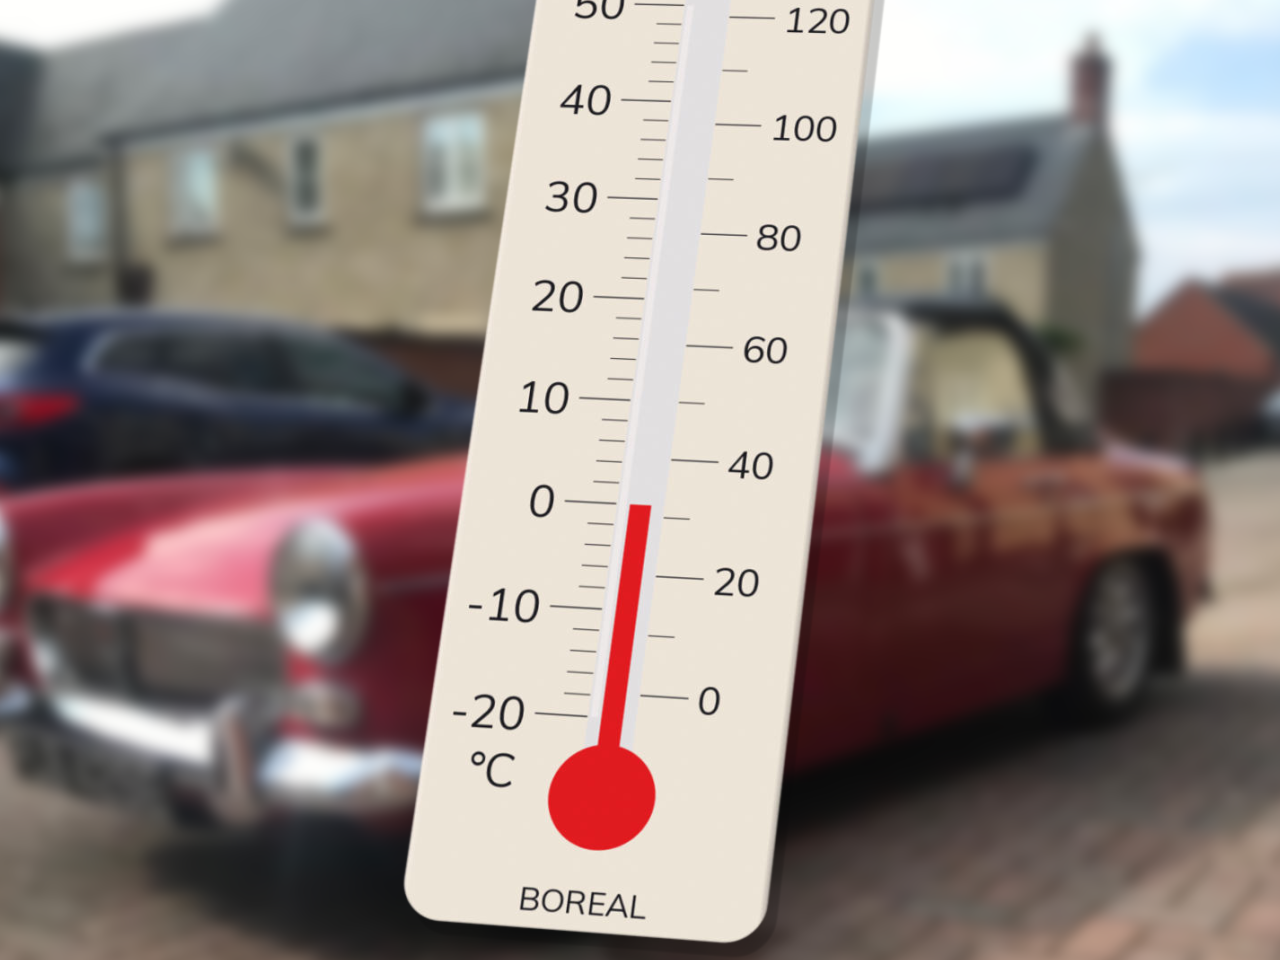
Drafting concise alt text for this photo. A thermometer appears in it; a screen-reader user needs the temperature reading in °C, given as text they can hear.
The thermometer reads 0 °C
